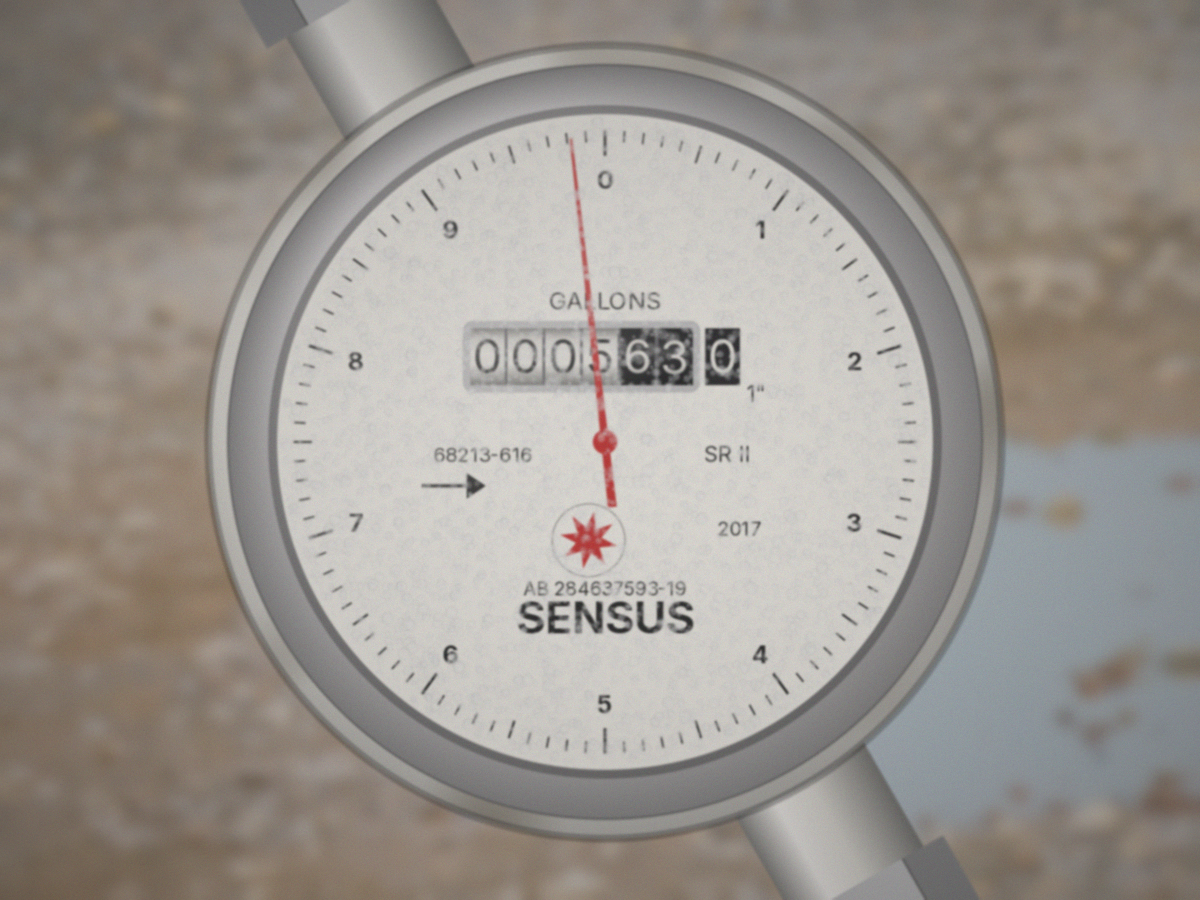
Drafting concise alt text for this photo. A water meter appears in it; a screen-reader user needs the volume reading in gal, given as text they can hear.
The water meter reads 5629.8 gal
